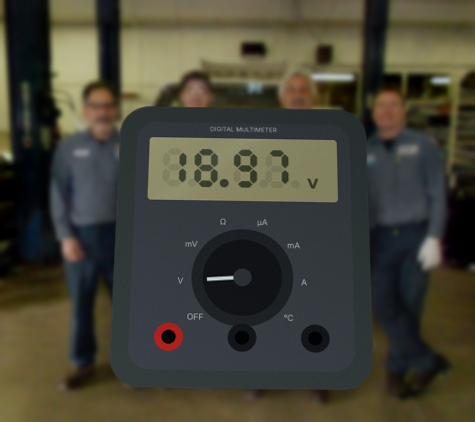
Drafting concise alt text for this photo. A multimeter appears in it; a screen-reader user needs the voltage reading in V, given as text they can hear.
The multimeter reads 18.97 V
